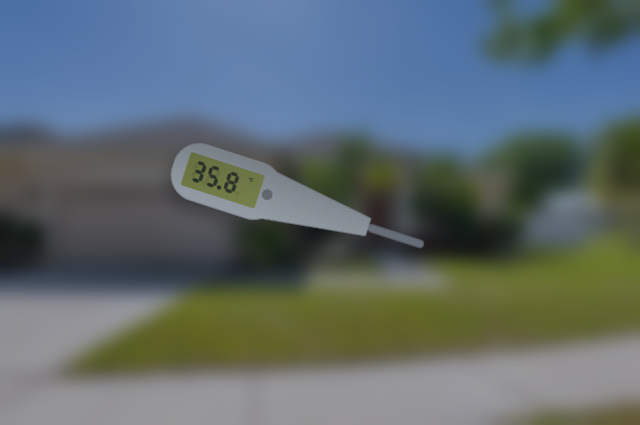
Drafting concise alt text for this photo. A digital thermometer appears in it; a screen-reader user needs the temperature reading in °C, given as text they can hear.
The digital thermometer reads 35.8 °C
